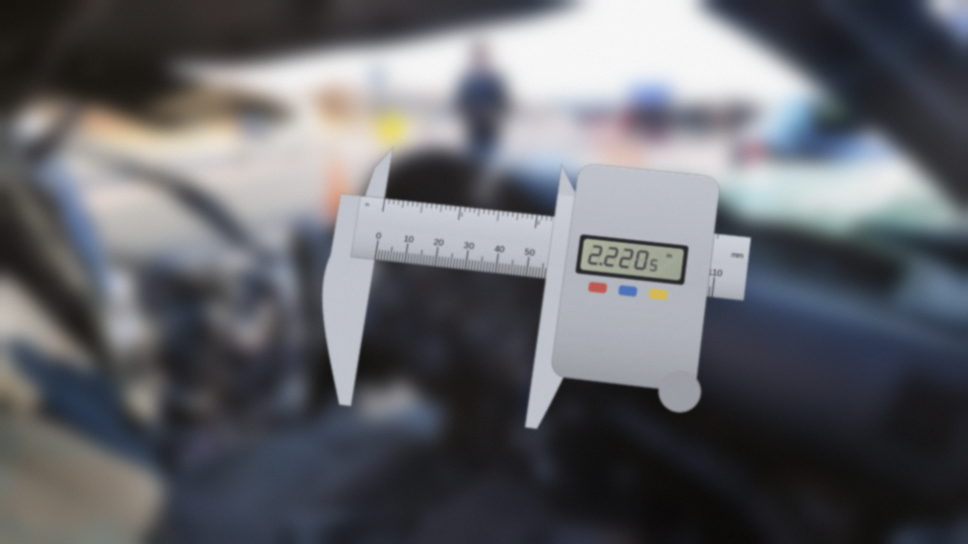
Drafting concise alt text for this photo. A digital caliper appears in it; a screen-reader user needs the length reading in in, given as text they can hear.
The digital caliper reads 2.2205 in
